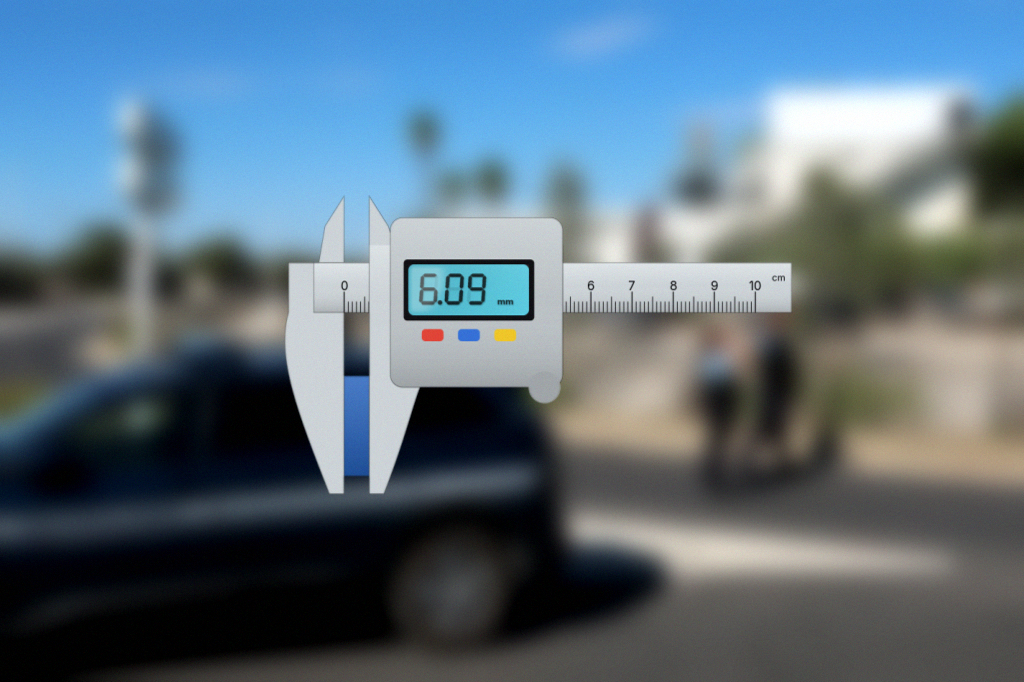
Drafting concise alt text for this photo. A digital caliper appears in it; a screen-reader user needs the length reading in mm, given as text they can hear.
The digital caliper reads 6.09 mm
